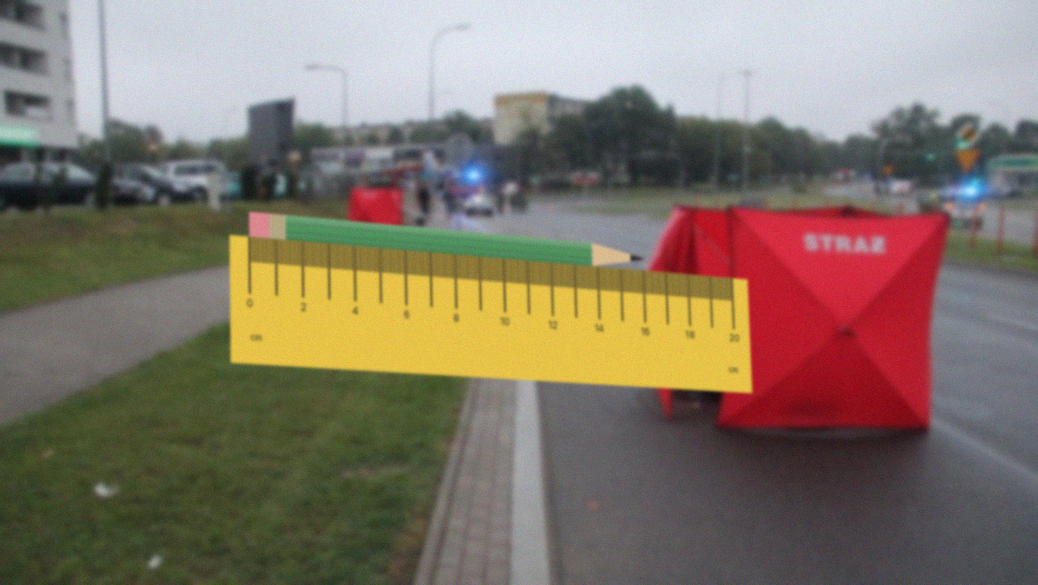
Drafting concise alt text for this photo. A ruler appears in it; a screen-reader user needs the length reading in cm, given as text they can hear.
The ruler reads 16 cm
